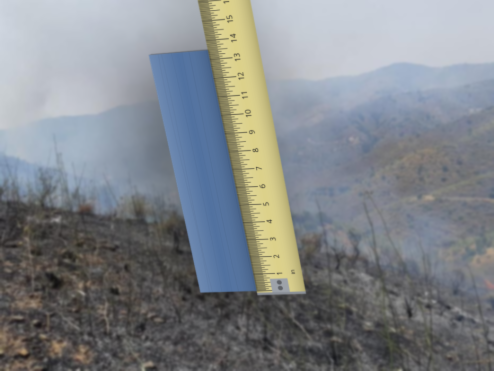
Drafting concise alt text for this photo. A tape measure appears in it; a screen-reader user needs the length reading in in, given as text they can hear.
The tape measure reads 13.5 in
